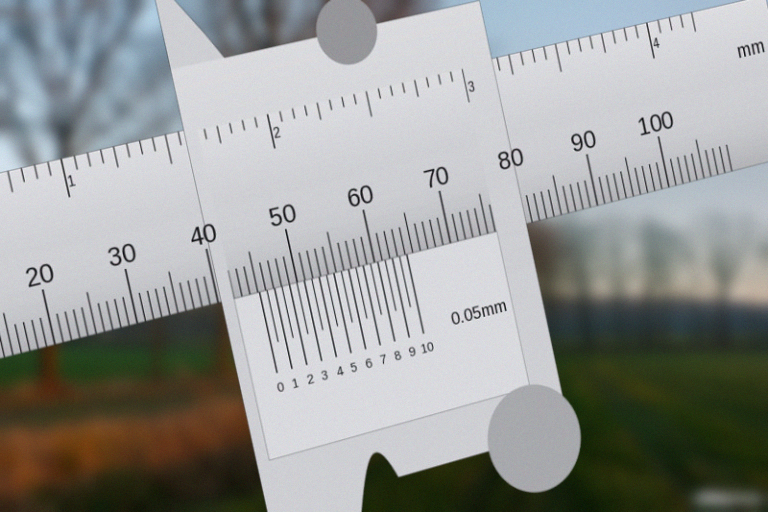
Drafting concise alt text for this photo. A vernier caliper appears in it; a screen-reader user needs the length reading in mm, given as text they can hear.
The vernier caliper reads 45.2 mm
